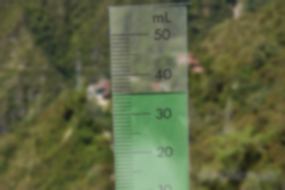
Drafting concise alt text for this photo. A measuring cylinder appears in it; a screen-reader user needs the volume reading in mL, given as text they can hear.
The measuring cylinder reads 35 mL
